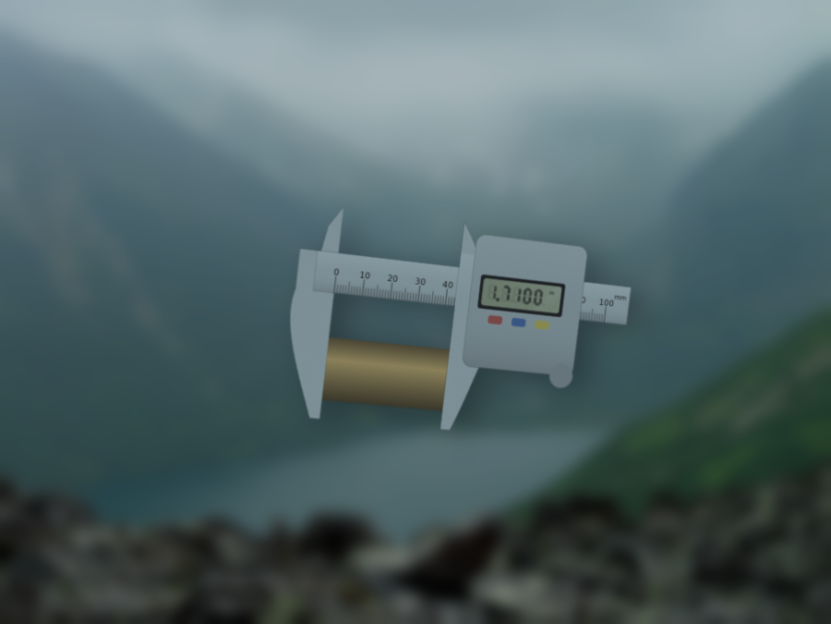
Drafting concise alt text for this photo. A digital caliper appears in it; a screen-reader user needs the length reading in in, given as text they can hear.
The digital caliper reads 1.7100 in
